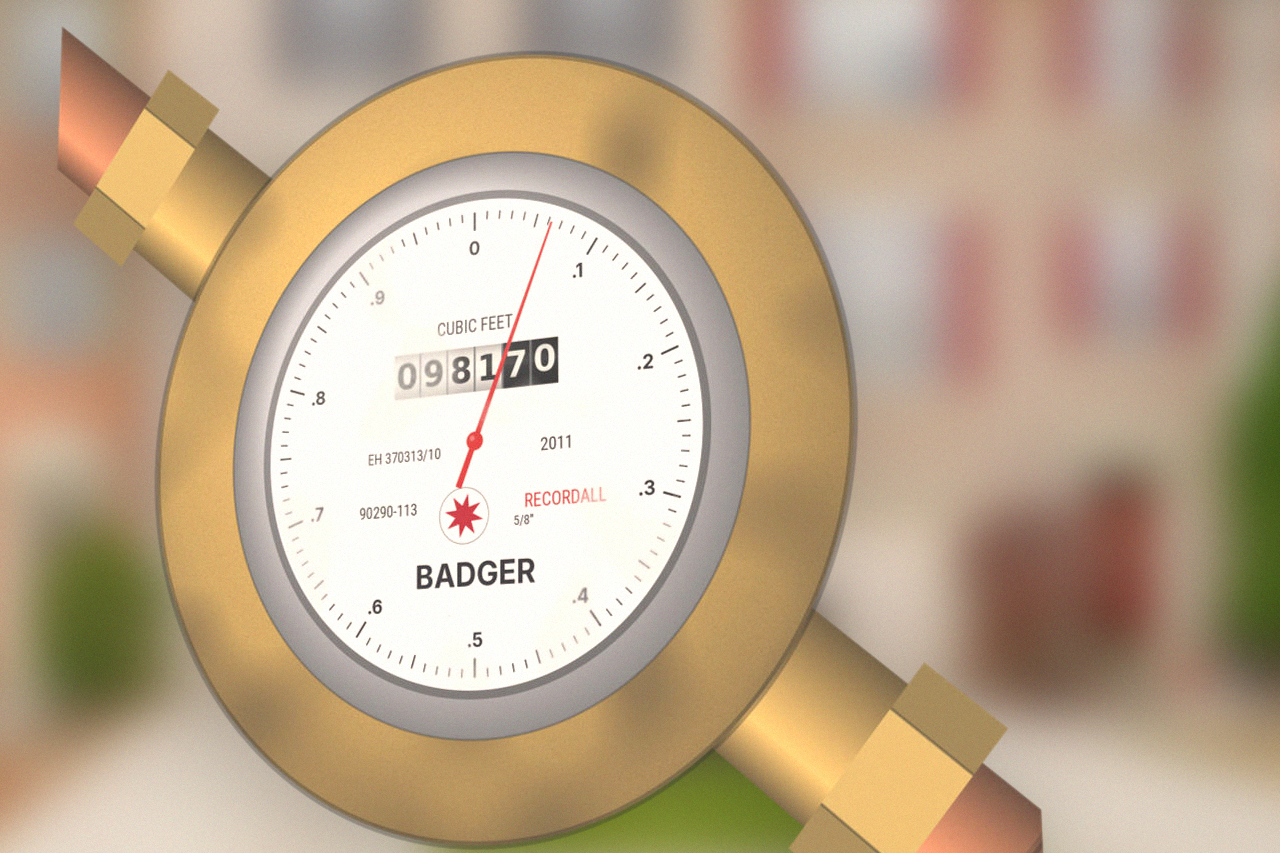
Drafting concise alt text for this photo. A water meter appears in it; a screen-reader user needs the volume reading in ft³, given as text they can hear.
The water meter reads 98170.06 ft³
